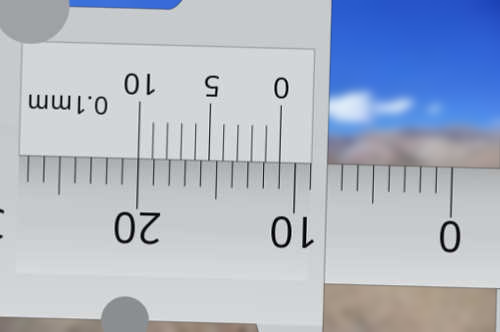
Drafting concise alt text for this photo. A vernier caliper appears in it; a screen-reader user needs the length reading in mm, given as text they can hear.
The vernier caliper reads 11.0 mm
